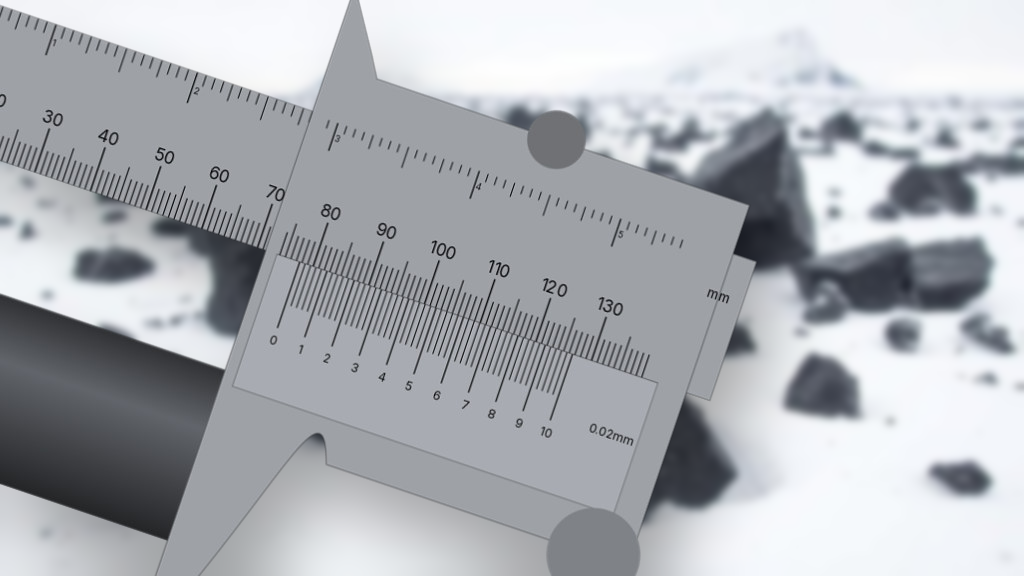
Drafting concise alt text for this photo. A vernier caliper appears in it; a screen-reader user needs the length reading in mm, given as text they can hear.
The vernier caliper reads 77.6 mm
